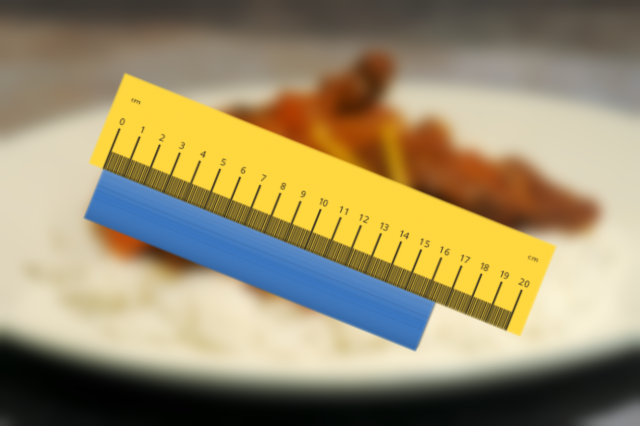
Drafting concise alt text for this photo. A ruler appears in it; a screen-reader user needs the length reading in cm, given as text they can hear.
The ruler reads 16.5 cm
